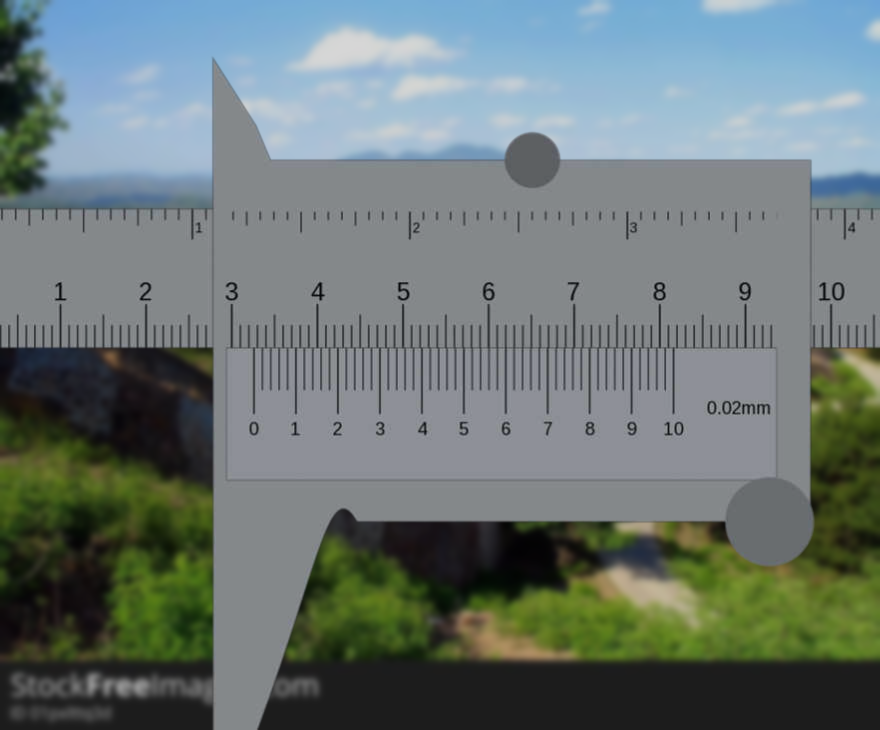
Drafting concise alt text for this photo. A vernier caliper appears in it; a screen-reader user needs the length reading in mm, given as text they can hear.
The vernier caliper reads 32.6 mm
